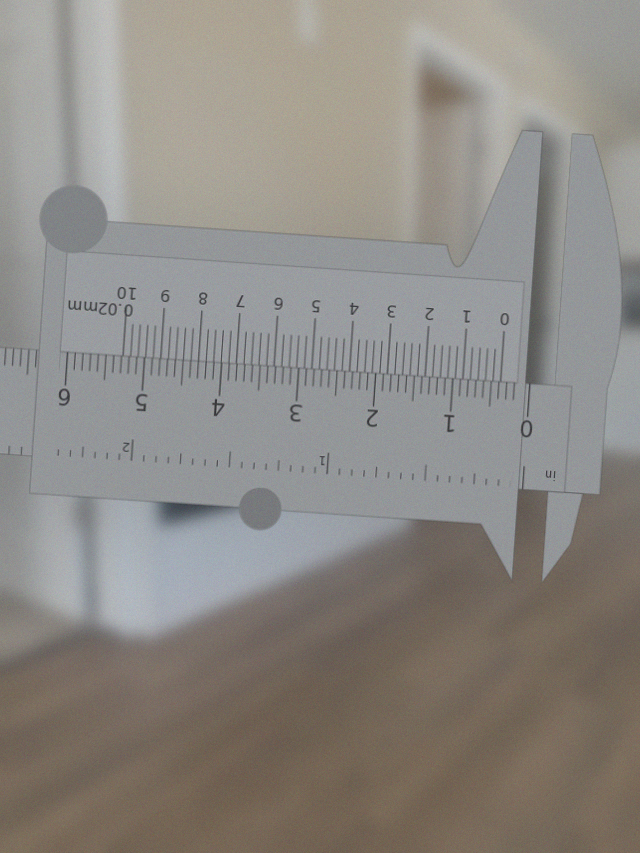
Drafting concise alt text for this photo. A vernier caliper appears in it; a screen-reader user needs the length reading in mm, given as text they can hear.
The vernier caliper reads 3.8 mm
